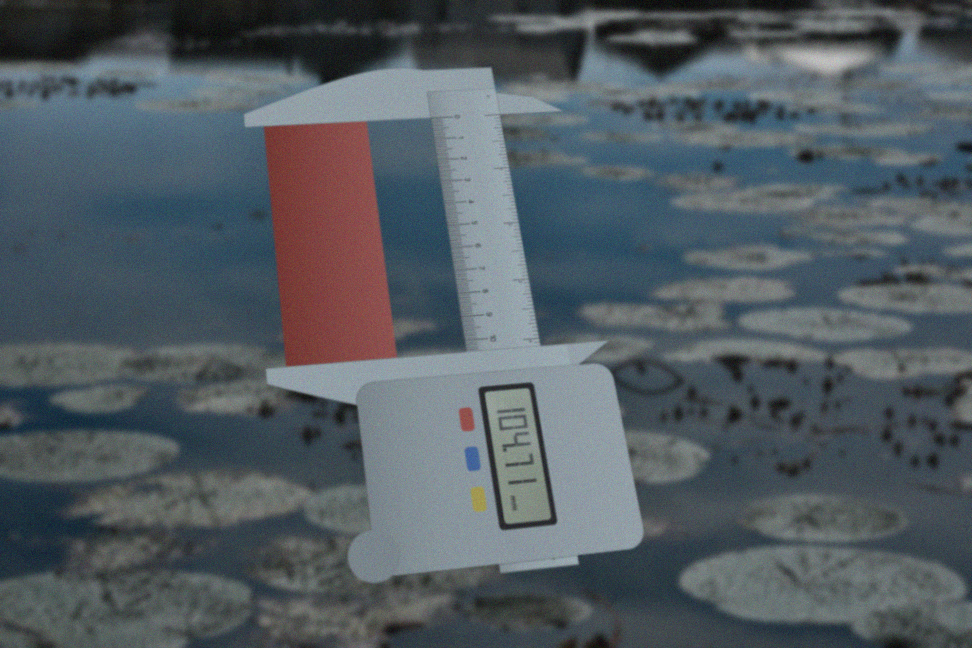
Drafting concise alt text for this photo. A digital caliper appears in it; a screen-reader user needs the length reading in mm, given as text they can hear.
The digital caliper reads 104.71 mm
